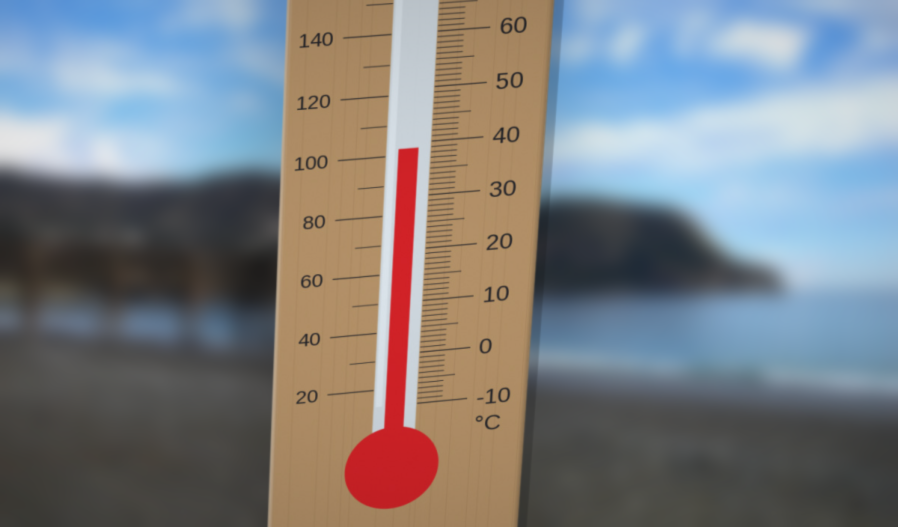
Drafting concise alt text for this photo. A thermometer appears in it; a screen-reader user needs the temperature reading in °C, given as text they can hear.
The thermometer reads 39 °C
